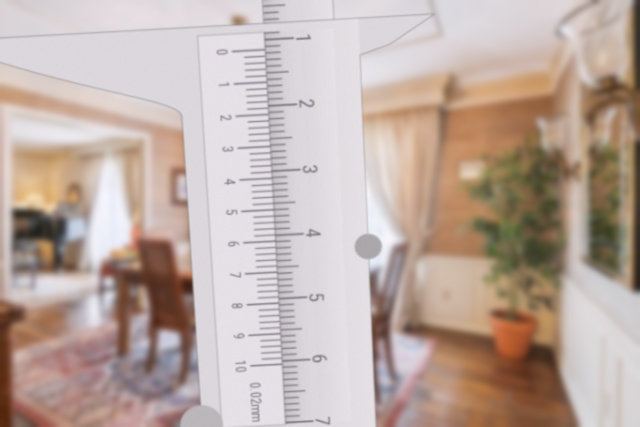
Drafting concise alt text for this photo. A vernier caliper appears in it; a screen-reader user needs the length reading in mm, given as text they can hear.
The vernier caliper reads 11.5 mm
